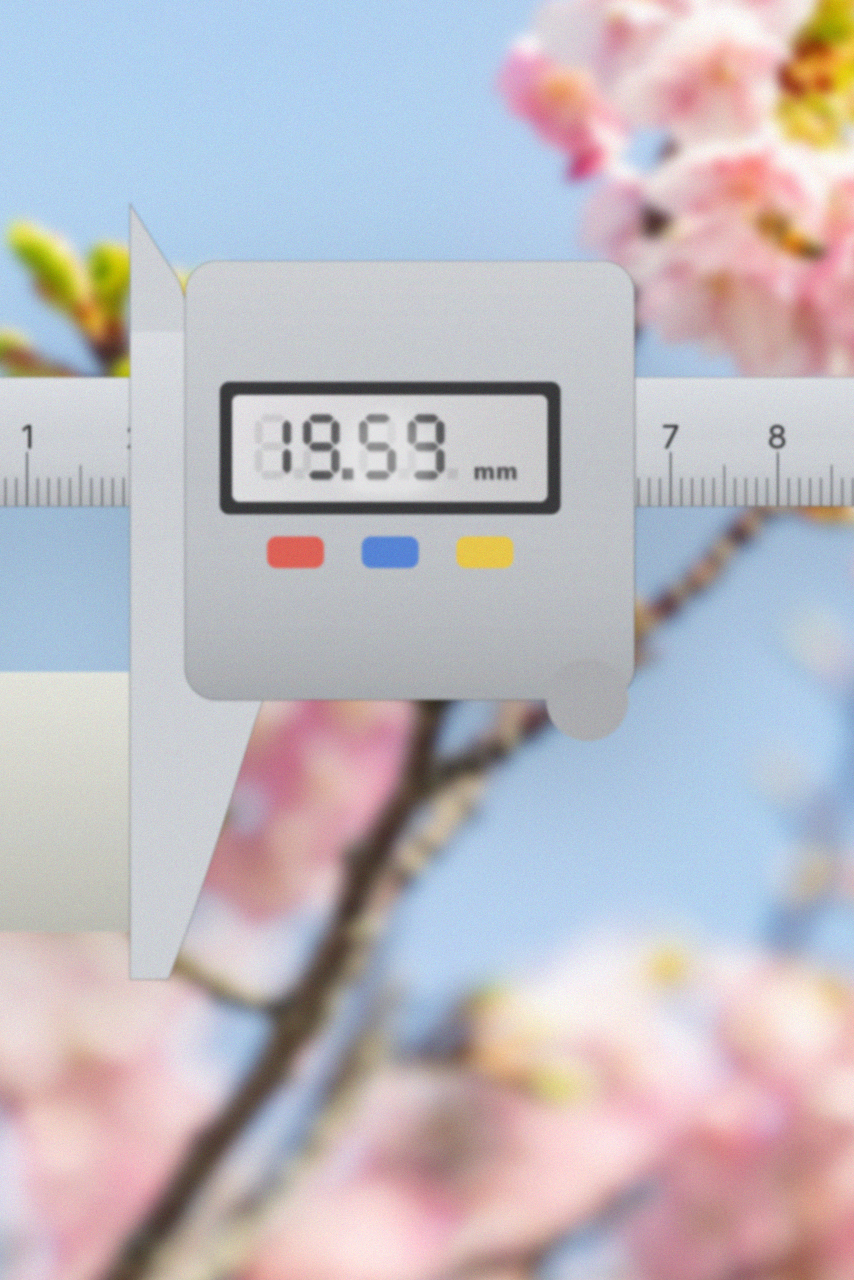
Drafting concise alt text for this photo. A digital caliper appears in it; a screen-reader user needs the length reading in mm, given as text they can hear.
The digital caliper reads 19.59 mm
